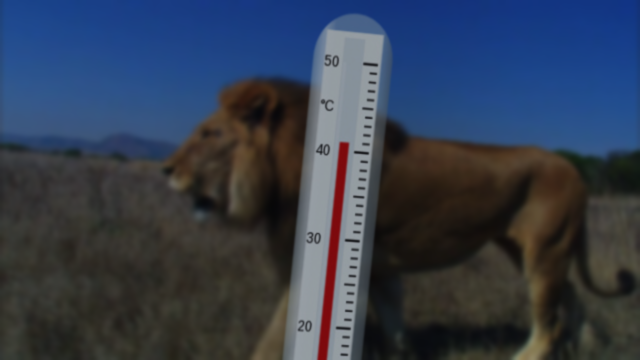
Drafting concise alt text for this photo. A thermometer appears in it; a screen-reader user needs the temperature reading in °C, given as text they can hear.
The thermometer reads 41 °C
